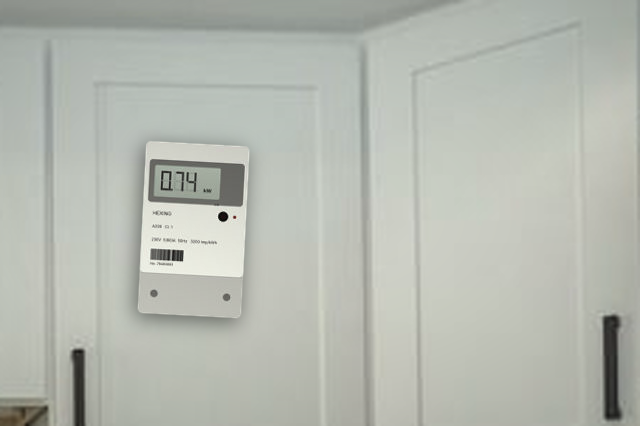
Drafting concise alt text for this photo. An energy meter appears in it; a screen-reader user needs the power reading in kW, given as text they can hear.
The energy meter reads 0.74 kW
